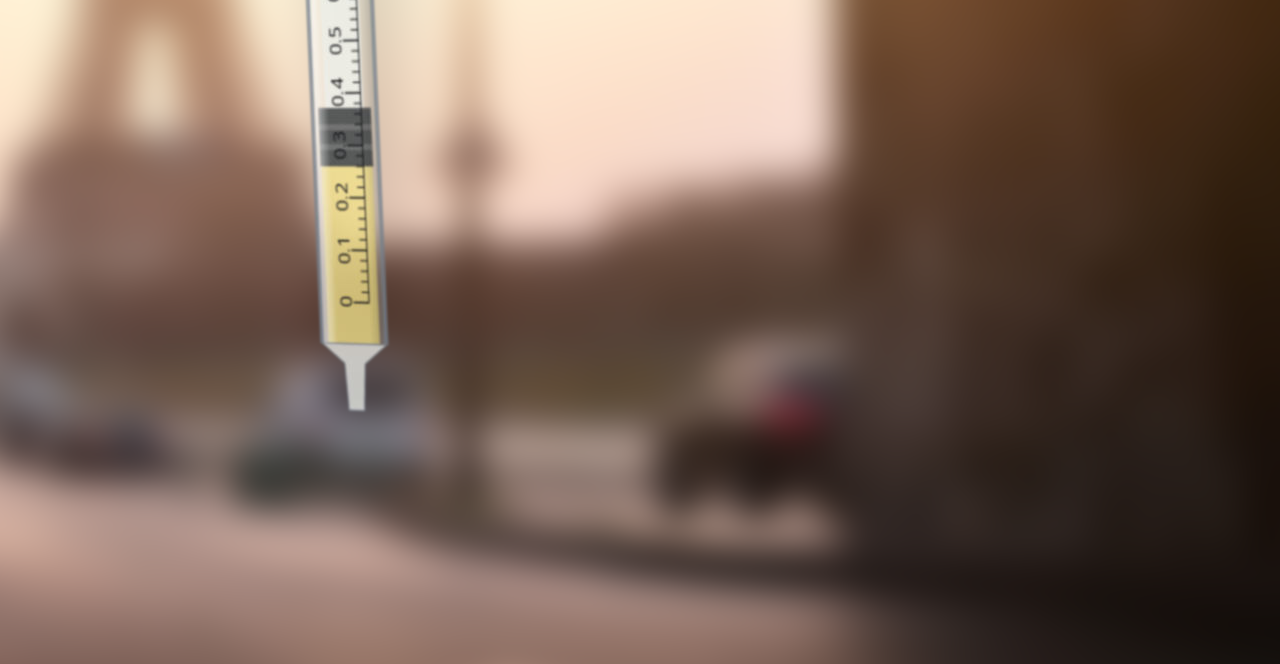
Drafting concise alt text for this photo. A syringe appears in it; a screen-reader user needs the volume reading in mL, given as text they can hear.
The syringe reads 0.26 mL
